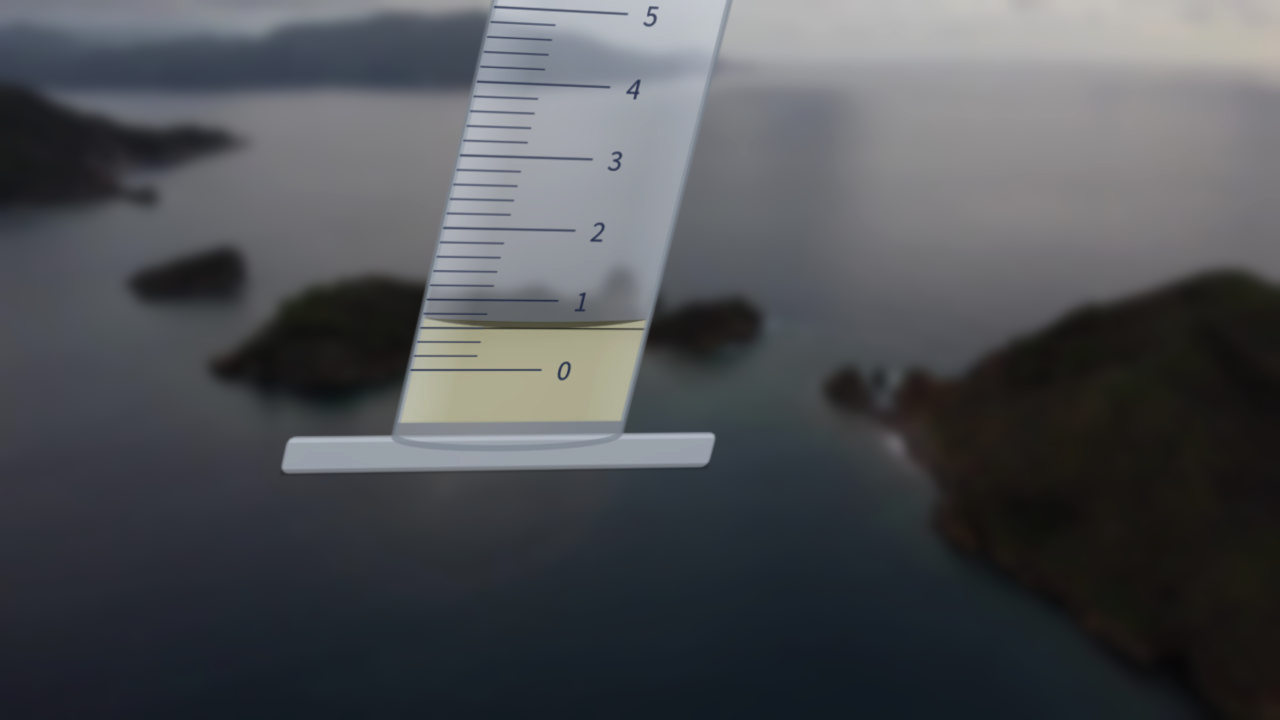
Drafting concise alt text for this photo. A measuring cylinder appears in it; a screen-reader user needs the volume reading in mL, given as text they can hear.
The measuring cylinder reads 0.6 mL
